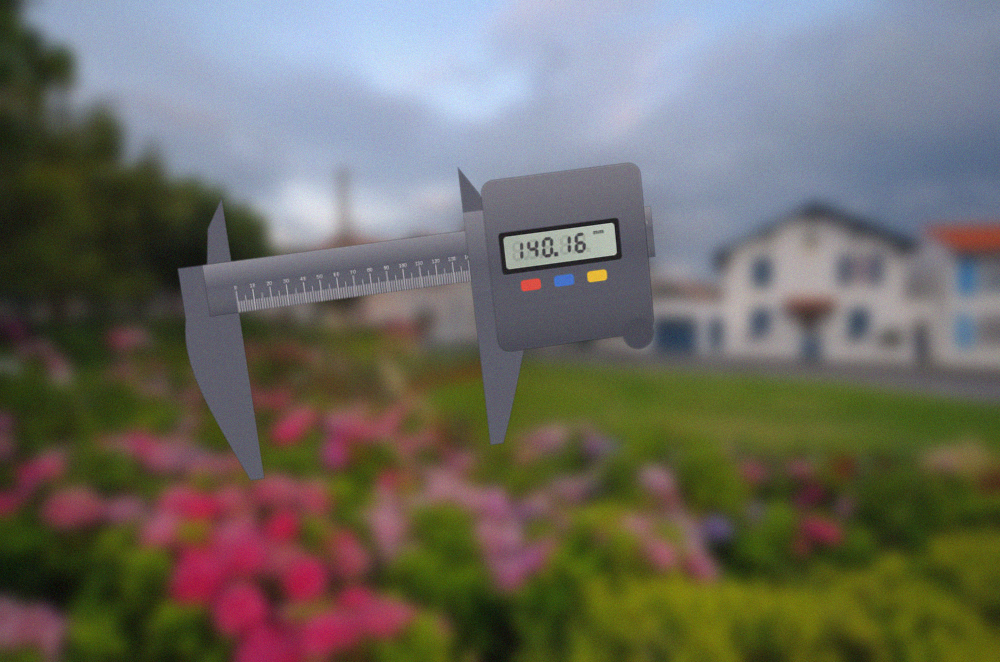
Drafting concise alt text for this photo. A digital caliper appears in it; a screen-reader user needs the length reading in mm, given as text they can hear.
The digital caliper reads 140.16 mm
